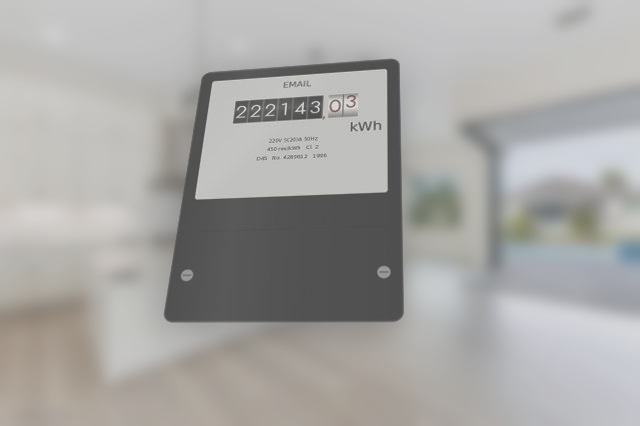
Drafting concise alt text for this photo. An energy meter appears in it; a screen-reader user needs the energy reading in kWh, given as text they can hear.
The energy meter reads 222143.03 kWh
